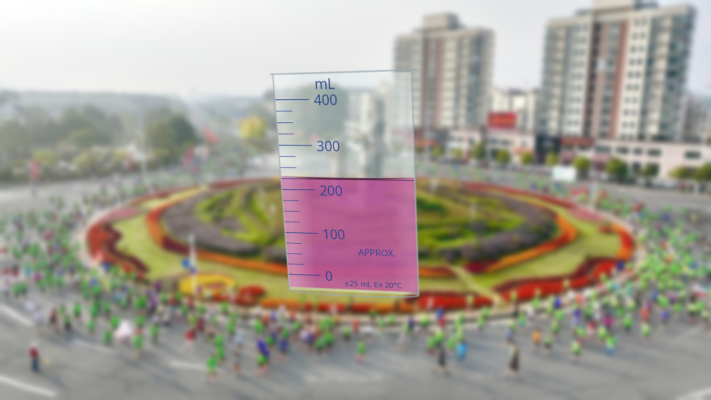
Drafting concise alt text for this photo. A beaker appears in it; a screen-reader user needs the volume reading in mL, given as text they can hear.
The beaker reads 225 mL
